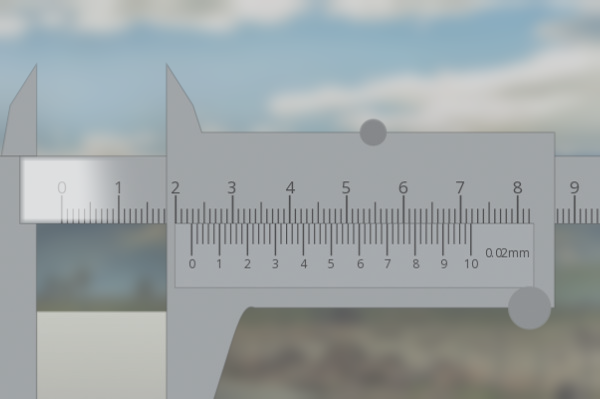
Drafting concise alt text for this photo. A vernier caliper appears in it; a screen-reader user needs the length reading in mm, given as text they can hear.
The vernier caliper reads 22.8 mm
